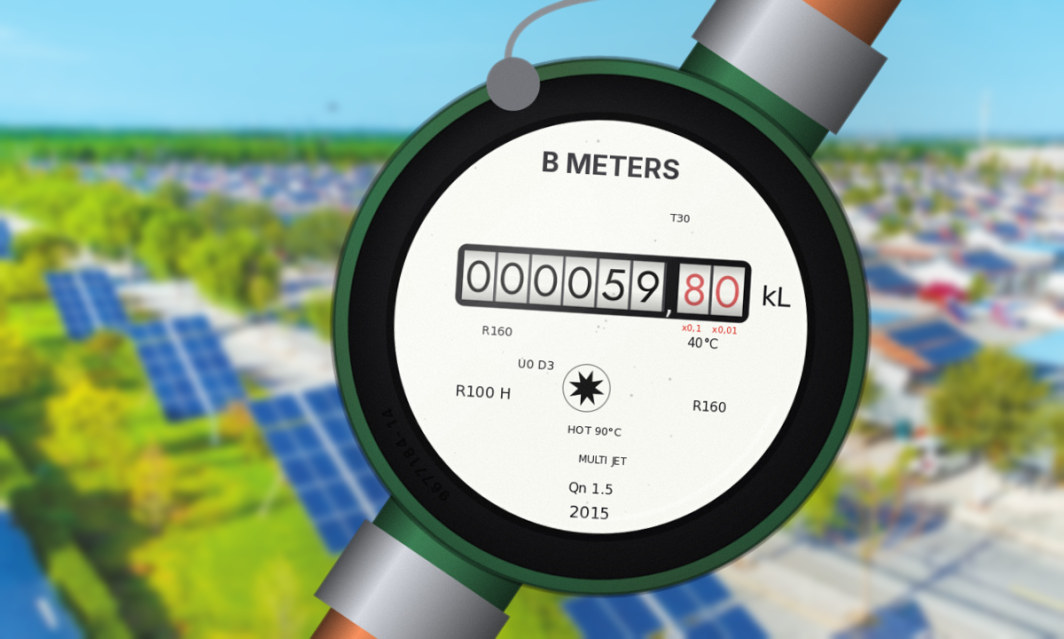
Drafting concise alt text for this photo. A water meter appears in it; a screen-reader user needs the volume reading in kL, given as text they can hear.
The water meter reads 59.80 kL
